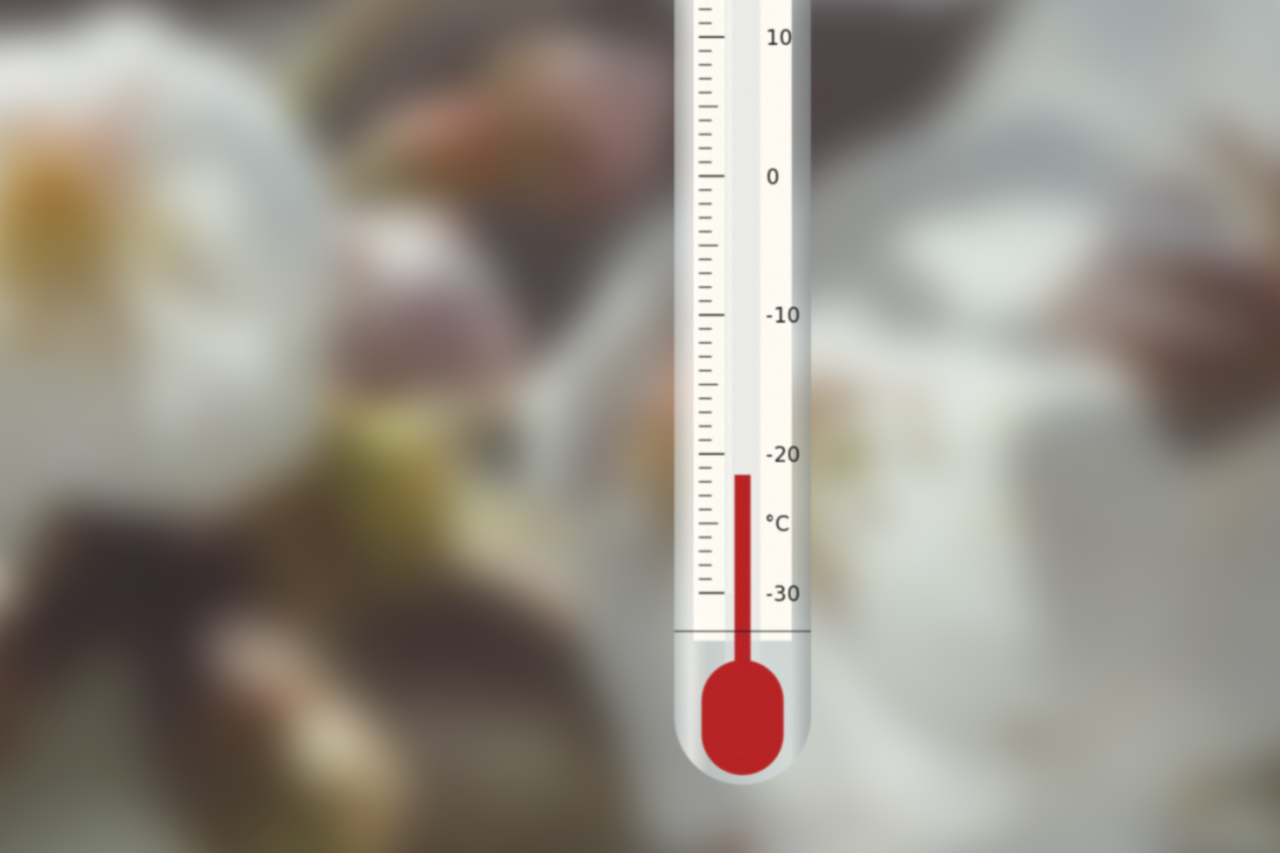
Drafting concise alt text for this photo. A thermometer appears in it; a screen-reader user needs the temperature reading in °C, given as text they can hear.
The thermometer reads -21.5 °C
